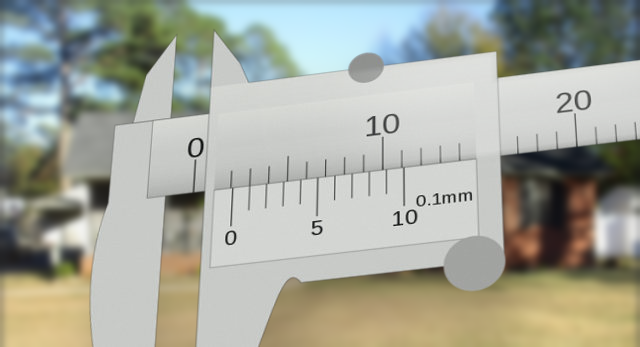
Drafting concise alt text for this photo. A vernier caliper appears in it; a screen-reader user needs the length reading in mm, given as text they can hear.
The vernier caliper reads 2.1 mm
